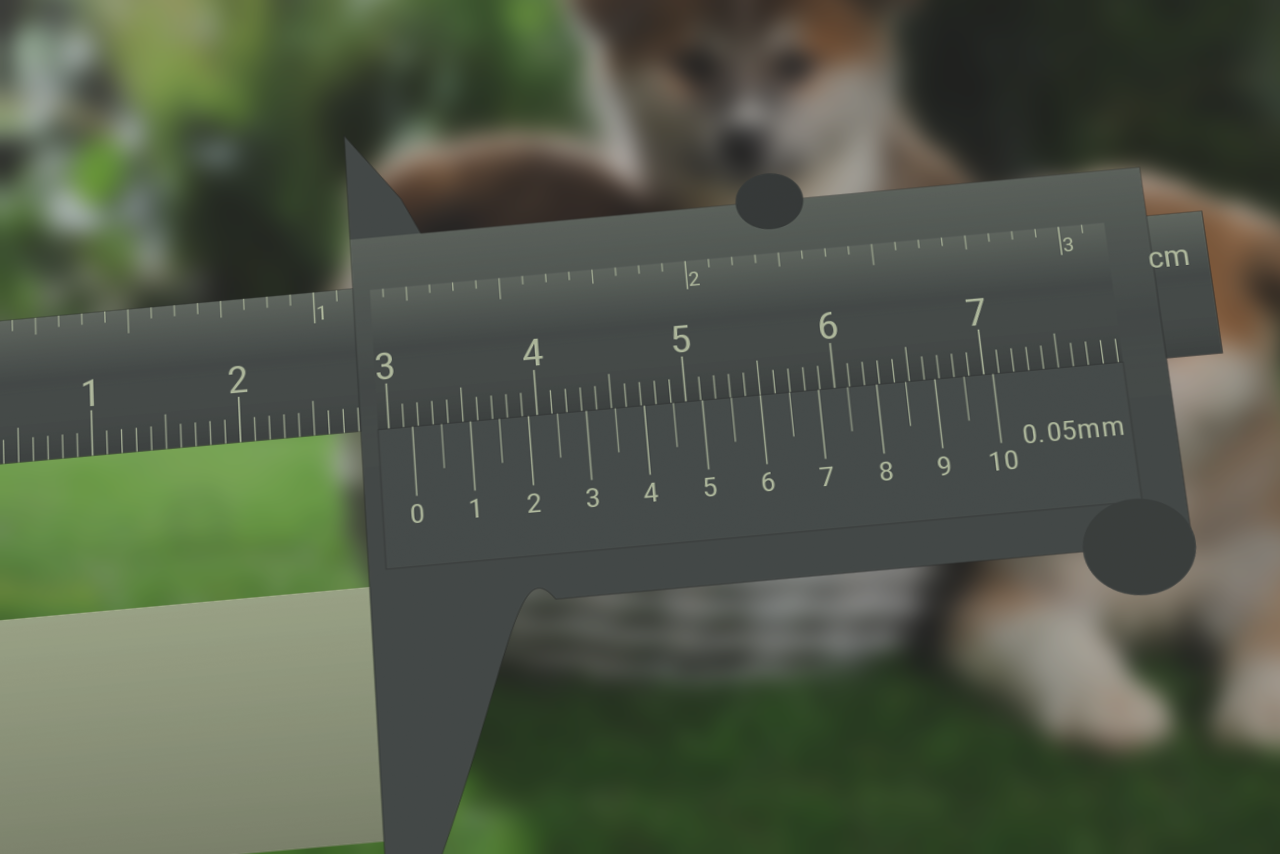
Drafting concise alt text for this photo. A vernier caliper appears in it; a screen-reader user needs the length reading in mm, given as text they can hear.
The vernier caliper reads 31.6 mm
